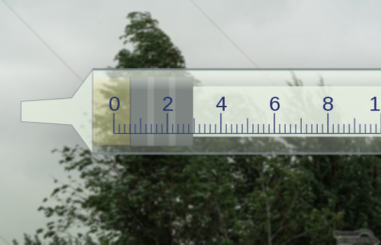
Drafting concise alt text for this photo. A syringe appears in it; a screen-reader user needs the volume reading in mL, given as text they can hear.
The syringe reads 0.6 mL
